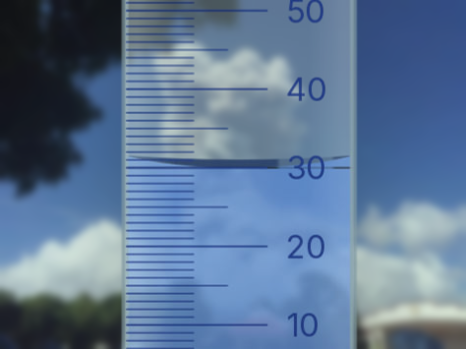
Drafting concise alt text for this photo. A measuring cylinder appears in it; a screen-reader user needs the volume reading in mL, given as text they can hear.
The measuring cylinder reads 30 mL
